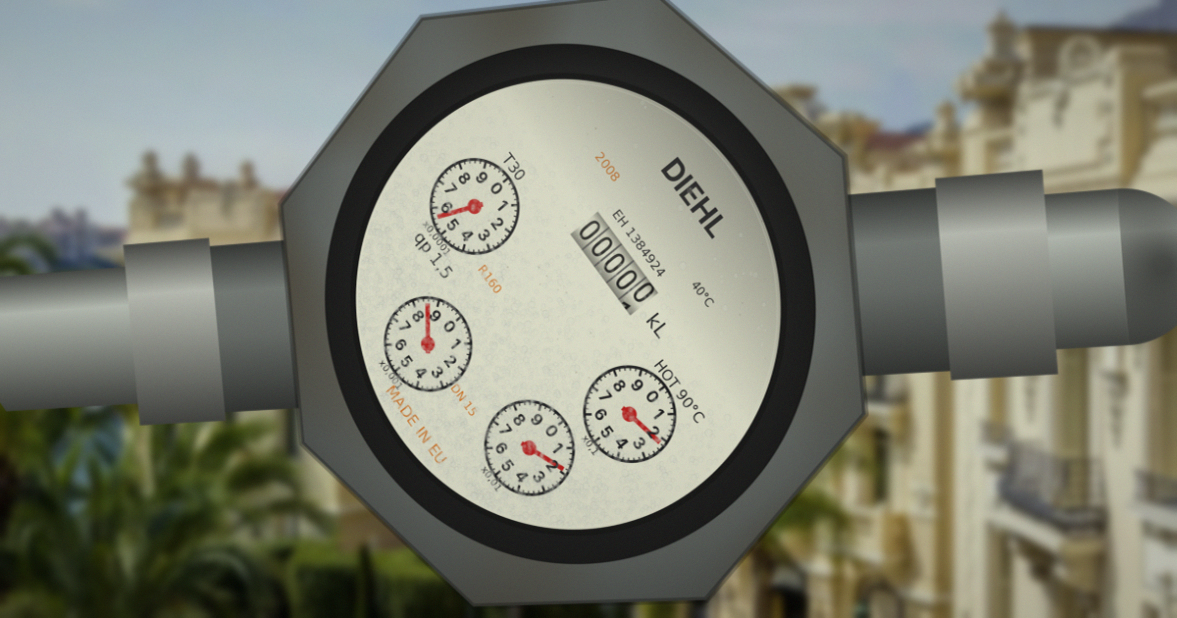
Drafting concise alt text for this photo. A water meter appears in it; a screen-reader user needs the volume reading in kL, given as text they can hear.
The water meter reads 0.2185 kL
